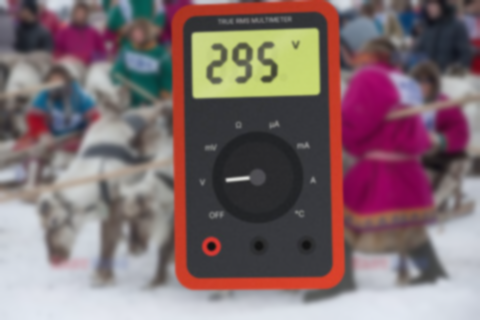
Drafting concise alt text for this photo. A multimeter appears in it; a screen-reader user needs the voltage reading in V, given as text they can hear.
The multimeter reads 295 V
